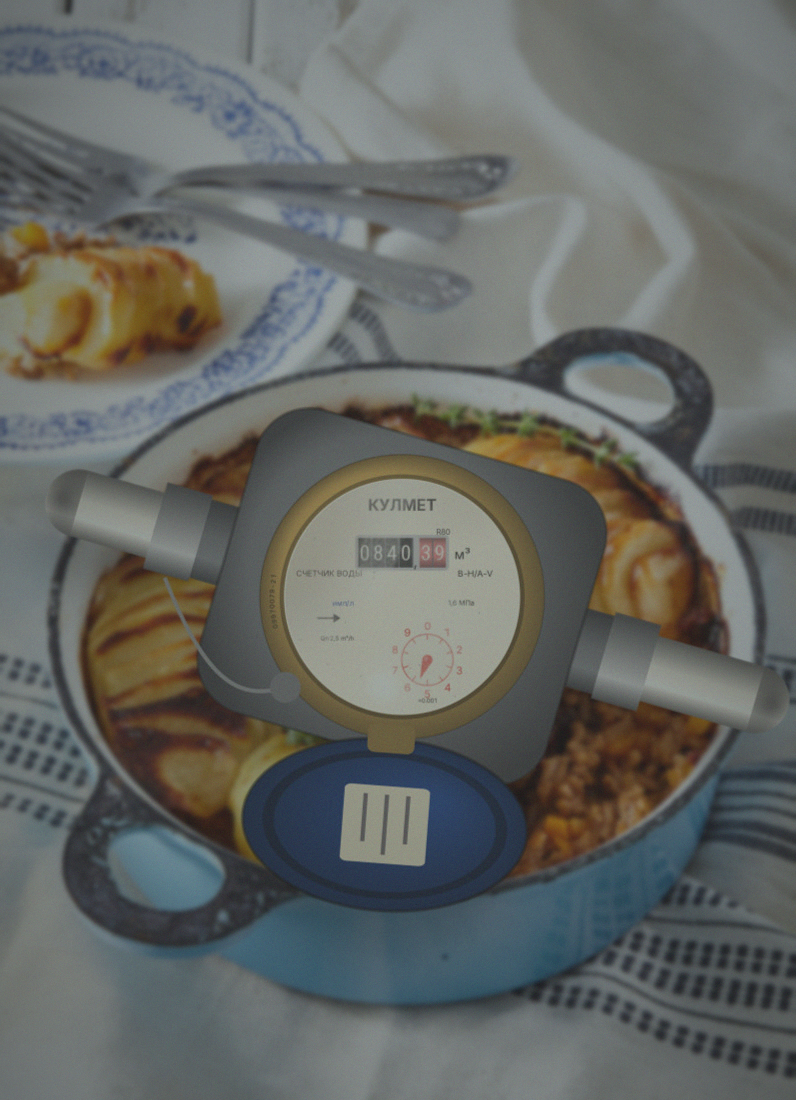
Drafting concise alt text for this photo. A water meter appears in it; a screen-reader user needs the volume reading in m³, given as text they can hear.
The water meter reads 840.395 m³
